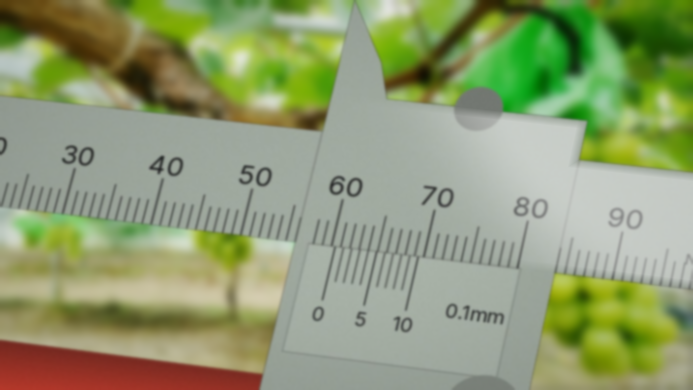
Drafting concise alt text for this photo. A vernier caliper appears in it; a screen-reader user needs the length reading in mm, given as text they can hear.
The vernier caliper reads 60.4 mm
